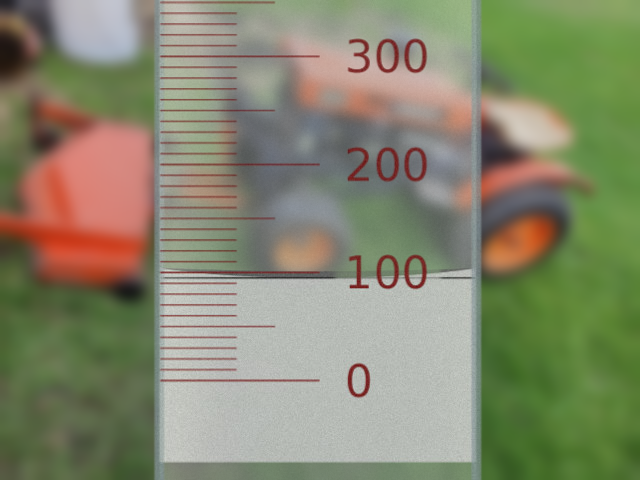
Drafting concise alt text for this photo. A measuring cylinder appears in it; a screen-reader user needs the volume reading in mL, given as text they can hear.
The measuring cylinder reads 95 mL
